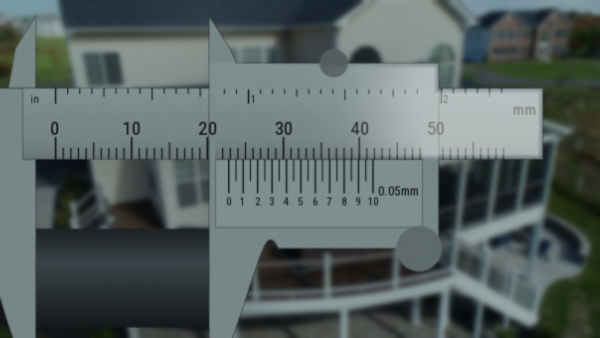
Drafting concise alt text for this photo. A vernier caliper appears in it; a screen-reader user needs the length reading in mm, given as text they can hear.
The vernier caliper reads 22.8 mm
